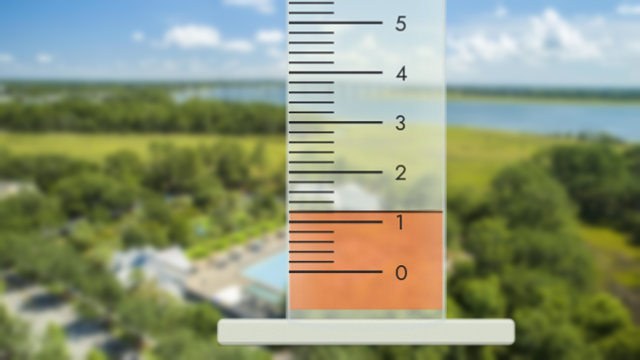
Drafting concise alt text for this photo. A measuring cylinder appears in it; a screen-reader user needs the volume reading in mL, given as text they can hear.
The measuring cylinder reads 1.2 mL
